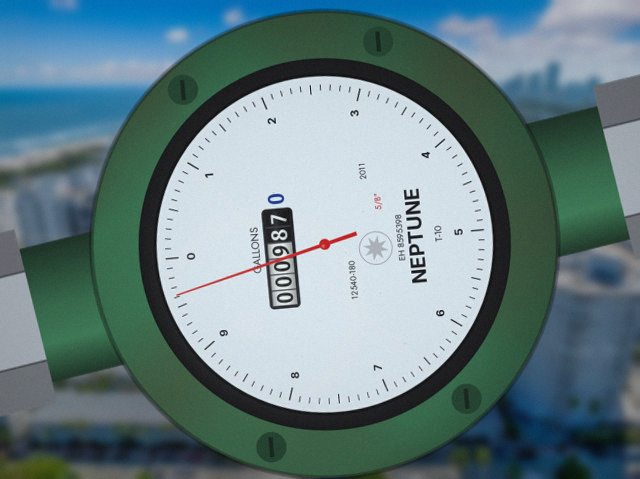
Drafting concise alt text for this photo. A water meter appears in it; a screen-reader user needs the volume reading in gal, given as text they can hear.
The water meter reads 9869.6 gal
